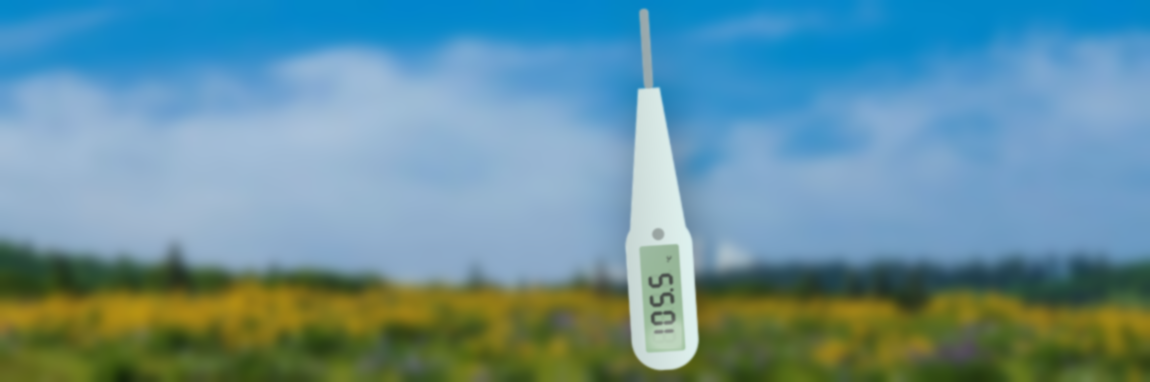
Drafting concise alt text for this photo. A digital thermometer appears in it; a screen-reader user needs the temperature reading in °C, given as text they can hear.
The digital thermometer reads 105.5 °C
